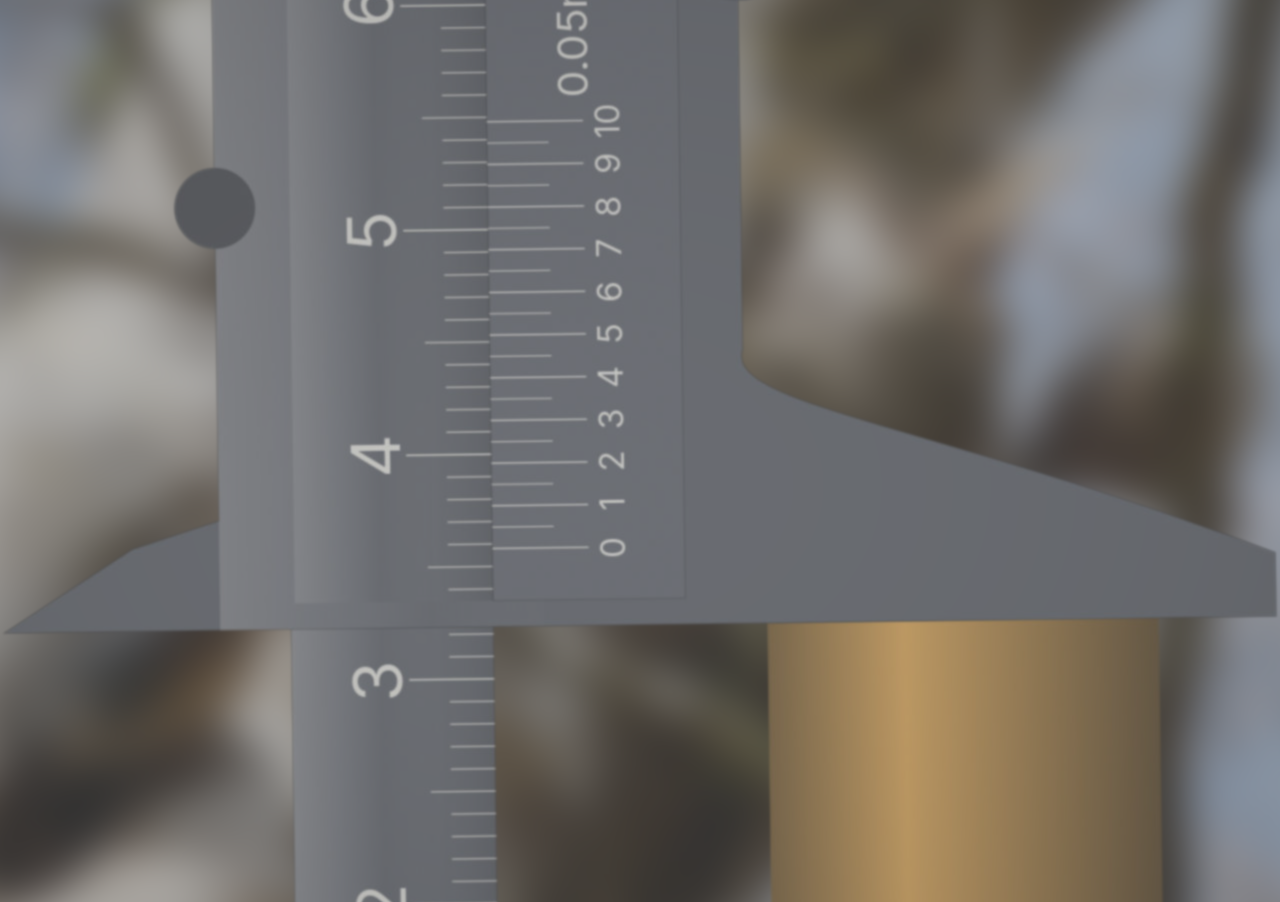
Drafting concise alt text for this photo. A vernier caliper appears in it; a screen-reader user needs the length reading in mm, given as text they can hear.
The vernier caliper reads 35.8 mm
